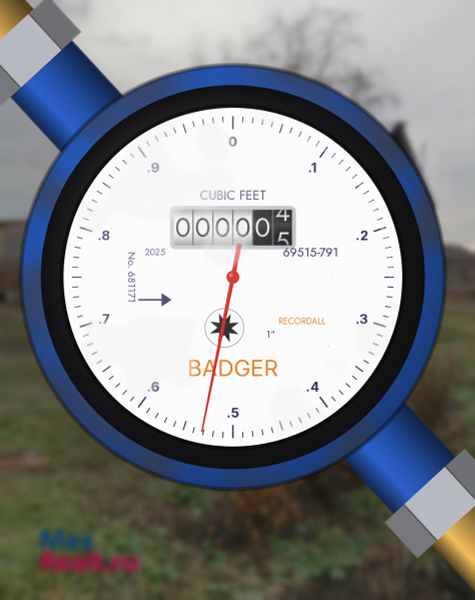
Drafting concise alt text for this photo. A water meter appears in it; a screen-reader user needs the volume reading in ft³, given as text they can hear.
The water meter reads 4.53 ft³
